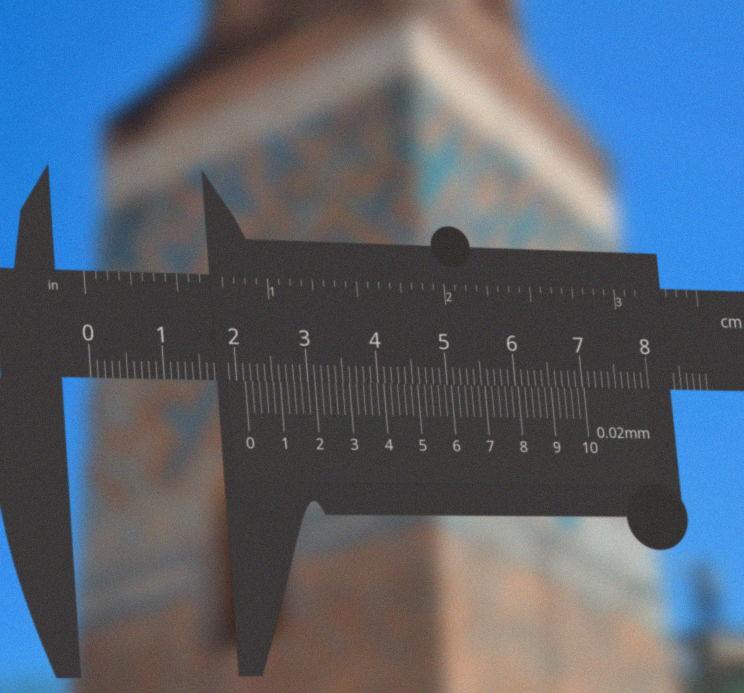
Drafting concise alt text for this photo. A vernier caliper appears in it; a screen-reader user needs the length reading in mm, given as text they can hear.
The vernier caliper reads 21.2 mm
